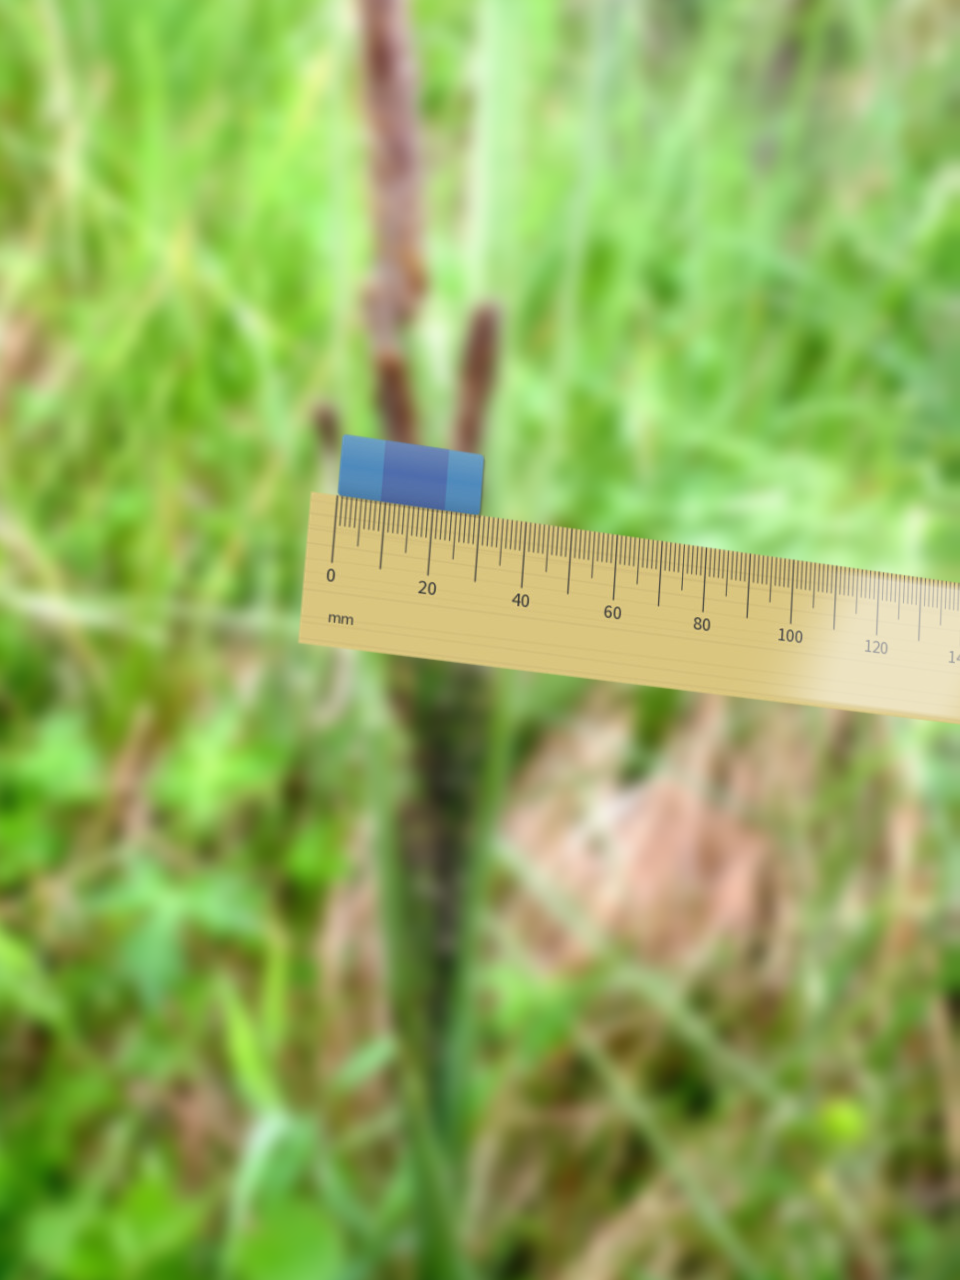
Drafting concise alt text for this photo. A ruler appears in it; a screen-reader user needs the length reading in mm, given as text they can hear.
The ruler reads 30 mm
